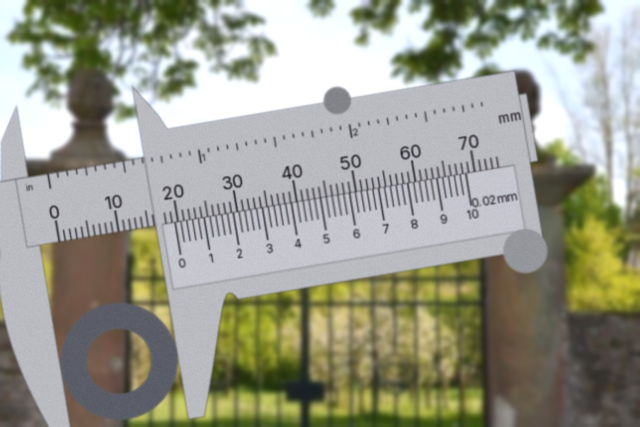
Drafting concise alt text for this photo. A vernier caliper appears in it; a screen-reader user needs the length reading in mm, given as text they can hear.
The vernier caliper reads 19.5 mm
